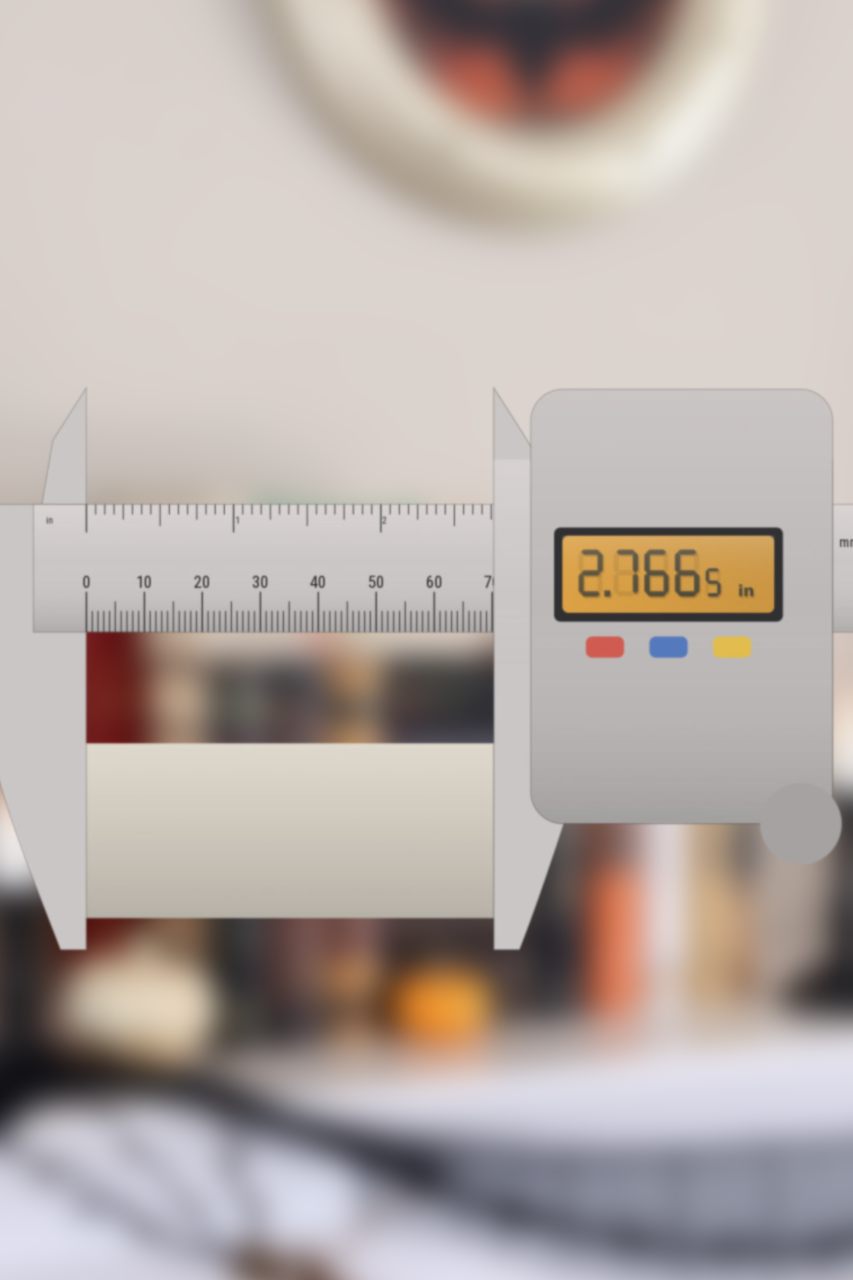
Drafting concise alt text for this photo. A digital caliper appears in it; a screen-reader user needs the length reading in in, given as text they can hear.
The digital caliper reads 2.7665 in
